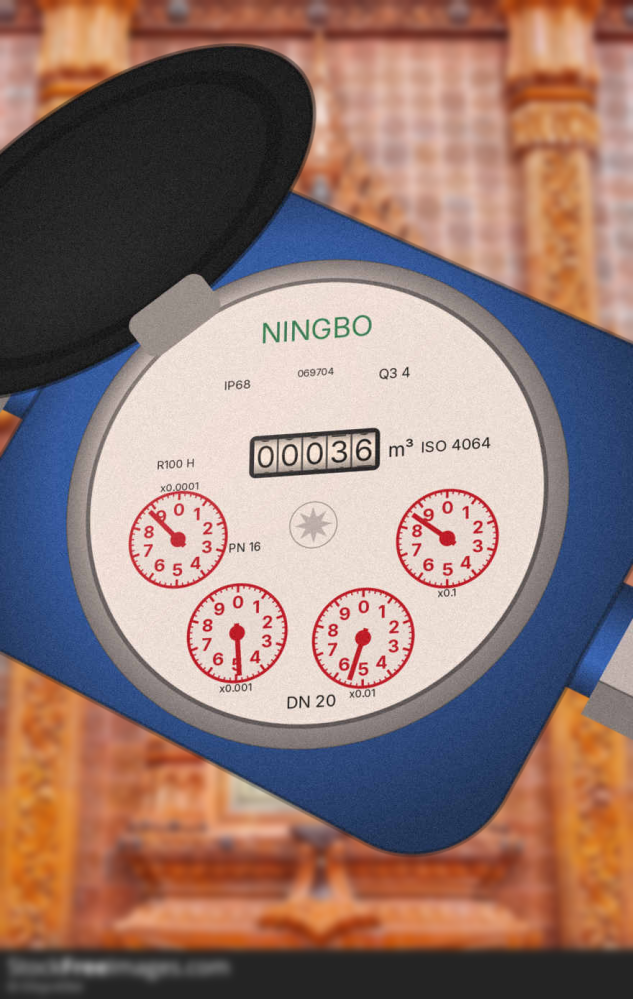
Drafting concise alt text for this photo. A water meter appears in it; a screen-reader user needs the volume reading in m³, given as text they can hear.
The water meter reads 36.8548 m³
